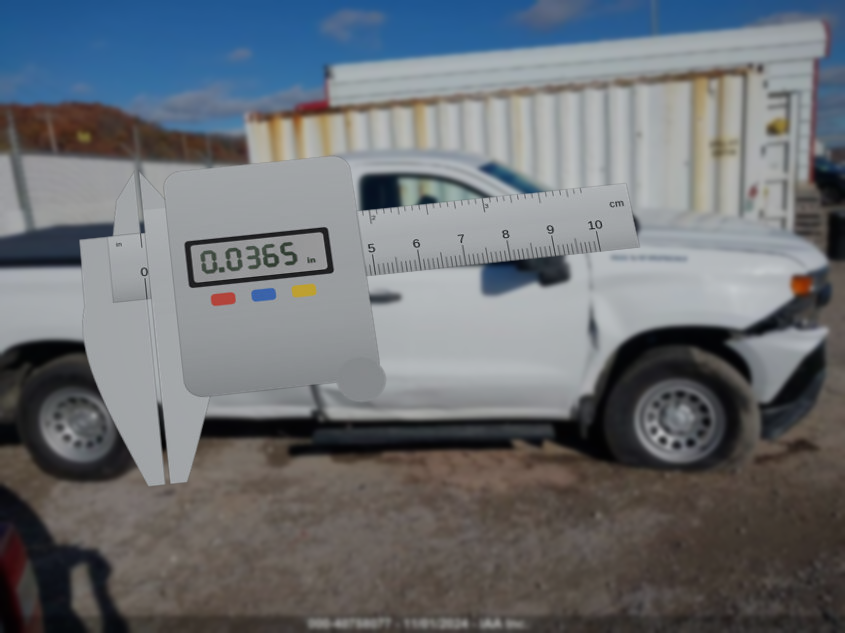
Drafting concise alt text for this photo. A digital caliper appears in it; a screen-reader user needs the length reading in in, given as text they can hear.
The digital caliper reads 0.0365 in
